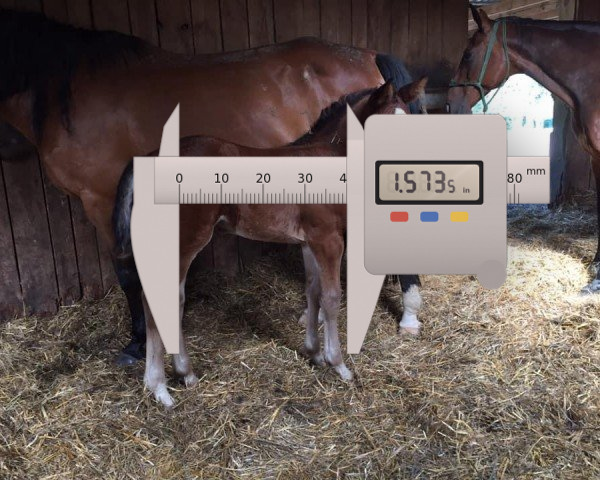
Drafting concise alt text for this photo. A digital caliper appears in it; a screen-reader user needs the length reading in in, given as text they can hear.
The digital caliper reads 1.5735 in
